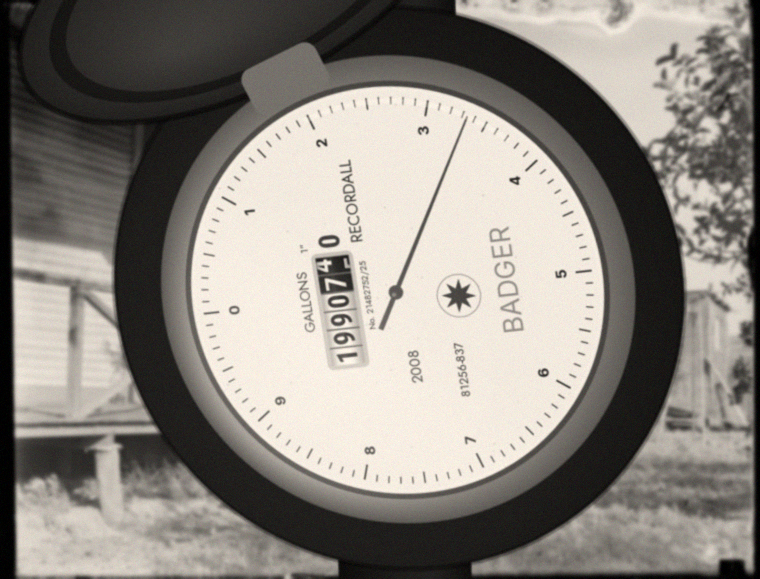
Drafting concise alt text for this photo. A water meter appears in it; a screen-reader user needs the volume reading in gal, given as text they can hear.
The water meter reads 1990743.3 gal
